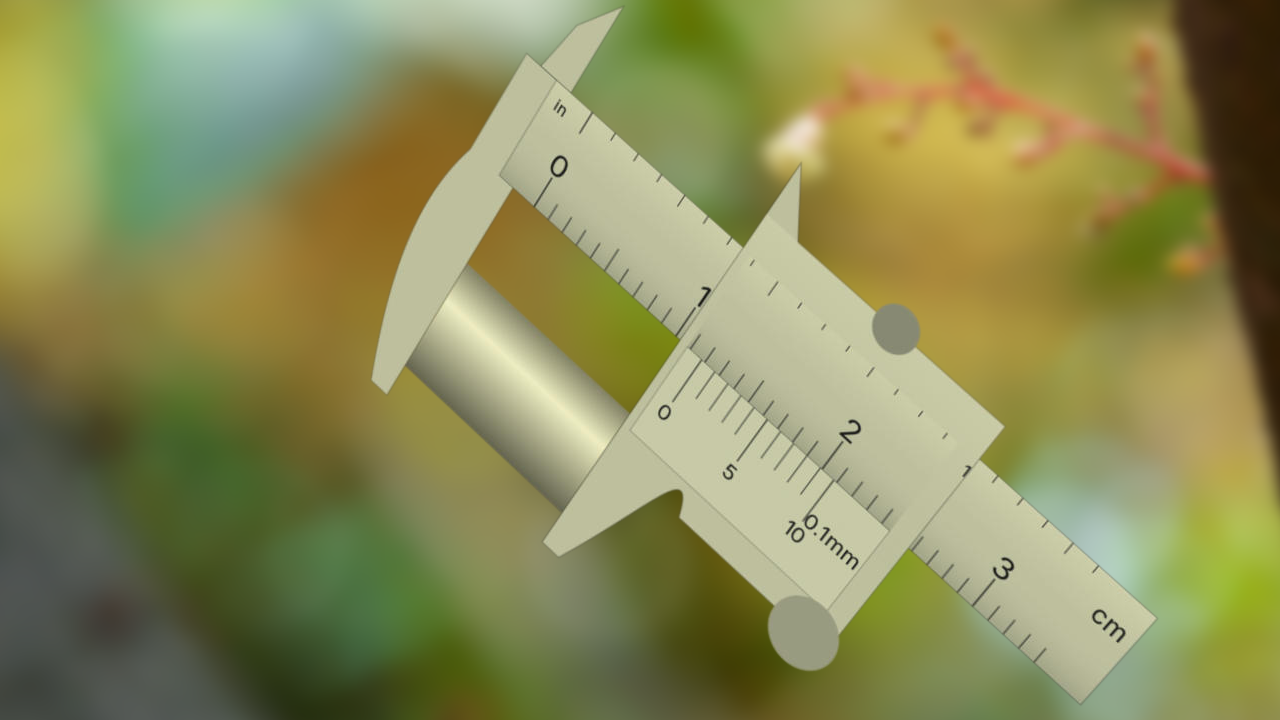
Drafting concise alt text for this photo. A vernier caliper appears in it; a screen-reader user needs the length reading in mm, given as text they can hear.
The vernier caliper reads 11.8 mm
